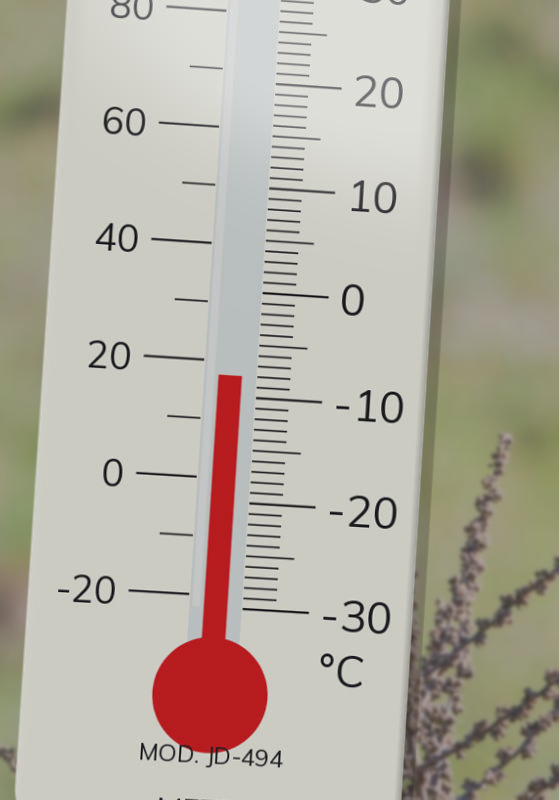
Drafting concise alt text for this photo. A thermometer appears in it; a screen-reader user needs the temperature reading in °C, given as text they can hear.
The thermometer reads -8 °C
